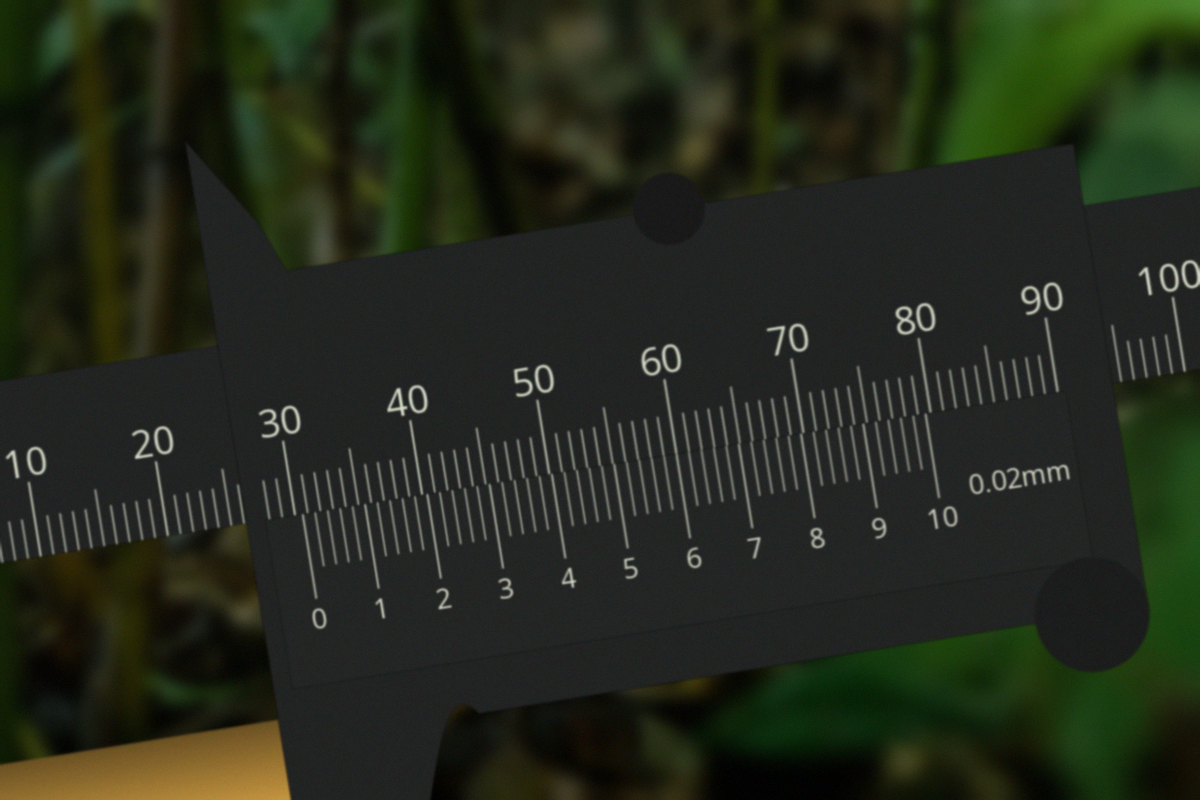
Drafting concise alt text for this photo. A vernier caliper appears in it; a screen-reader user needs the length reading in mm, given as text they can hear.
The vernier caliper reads 30.6 mm
